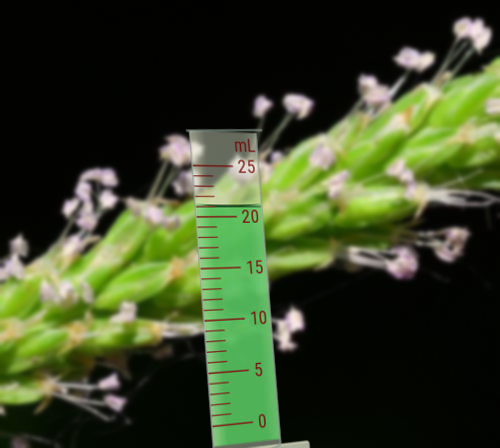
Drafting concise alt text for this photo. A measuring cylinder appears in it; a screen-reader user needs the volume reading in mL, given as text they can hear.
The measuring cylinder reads 21 mL
